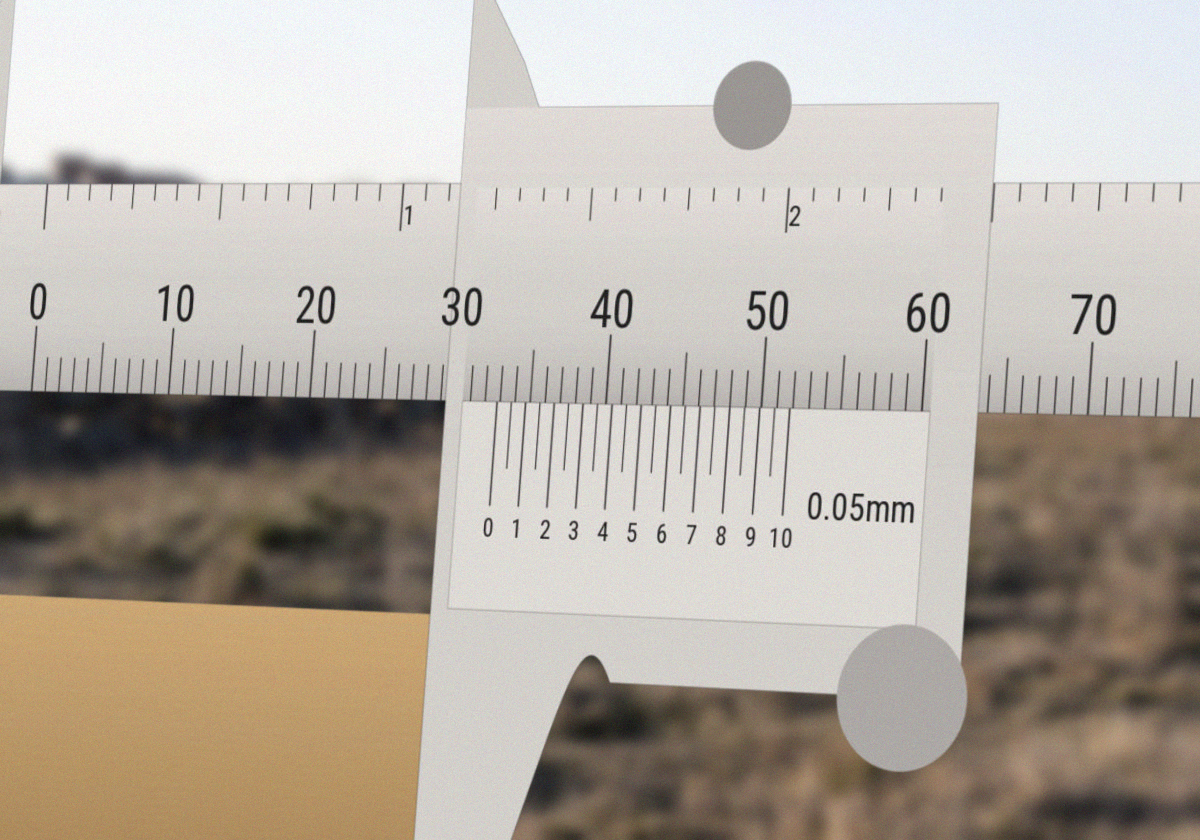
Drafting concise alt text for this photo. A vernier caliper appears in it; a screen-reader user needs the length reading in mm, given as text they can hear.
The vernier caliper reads 32.8 mm
